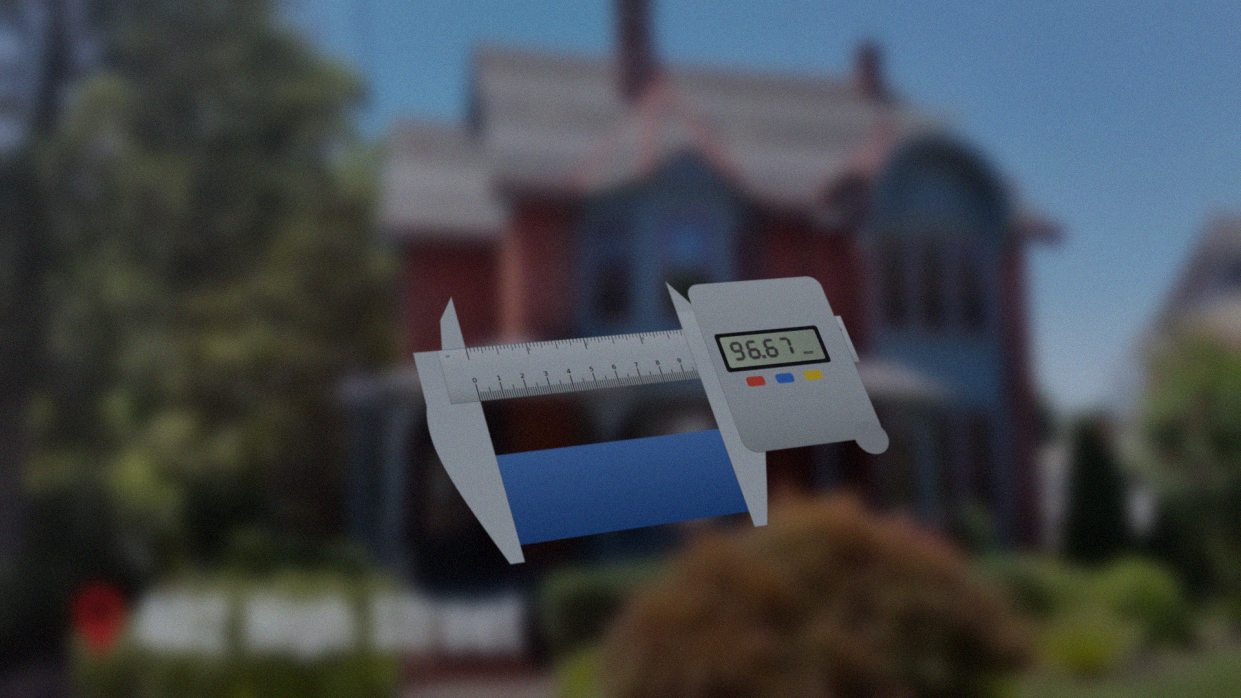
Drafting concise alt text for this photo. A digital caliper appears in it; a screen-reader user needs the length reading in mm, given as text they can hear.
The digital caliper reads 96.67 mm
